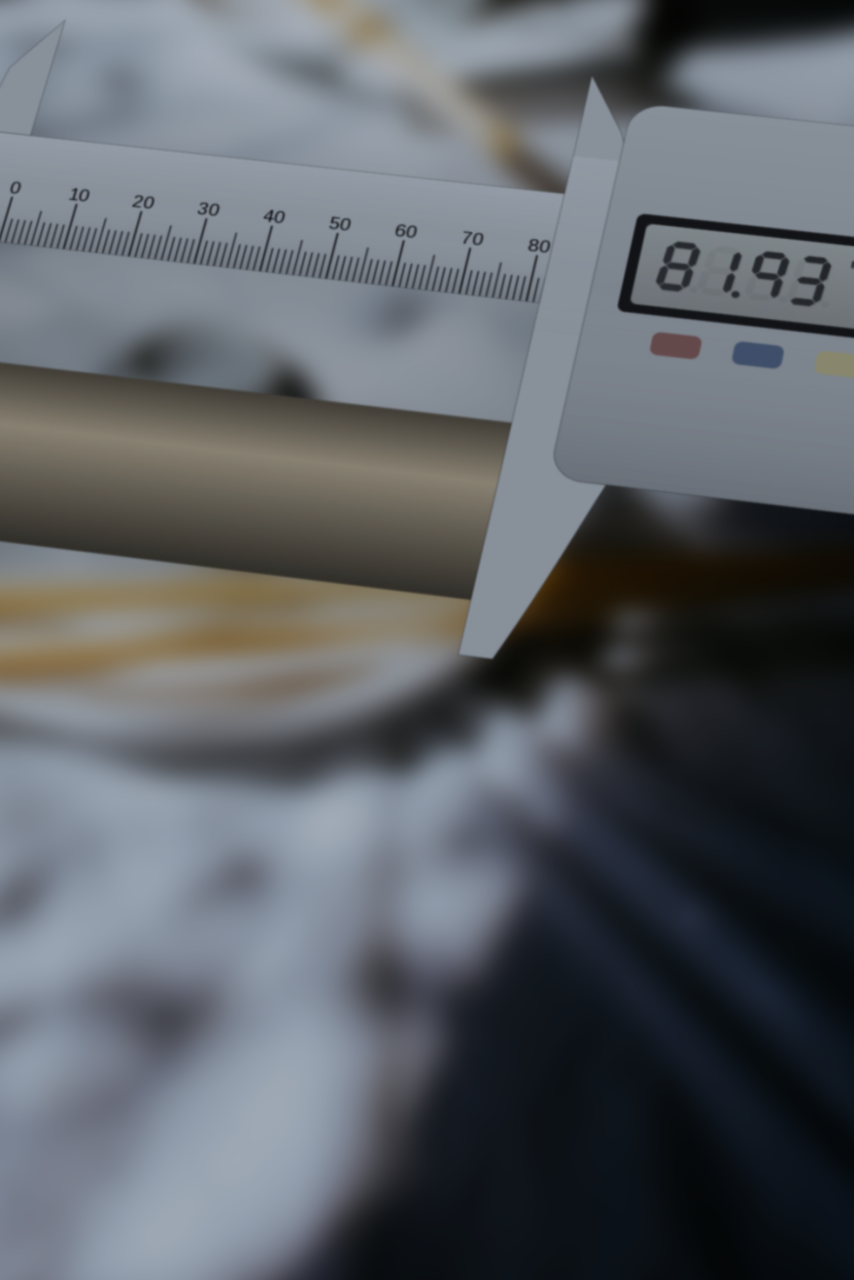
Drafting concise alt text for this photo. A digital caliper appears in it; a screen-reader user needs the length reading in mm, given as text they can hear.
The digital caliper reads 81.93 mm
